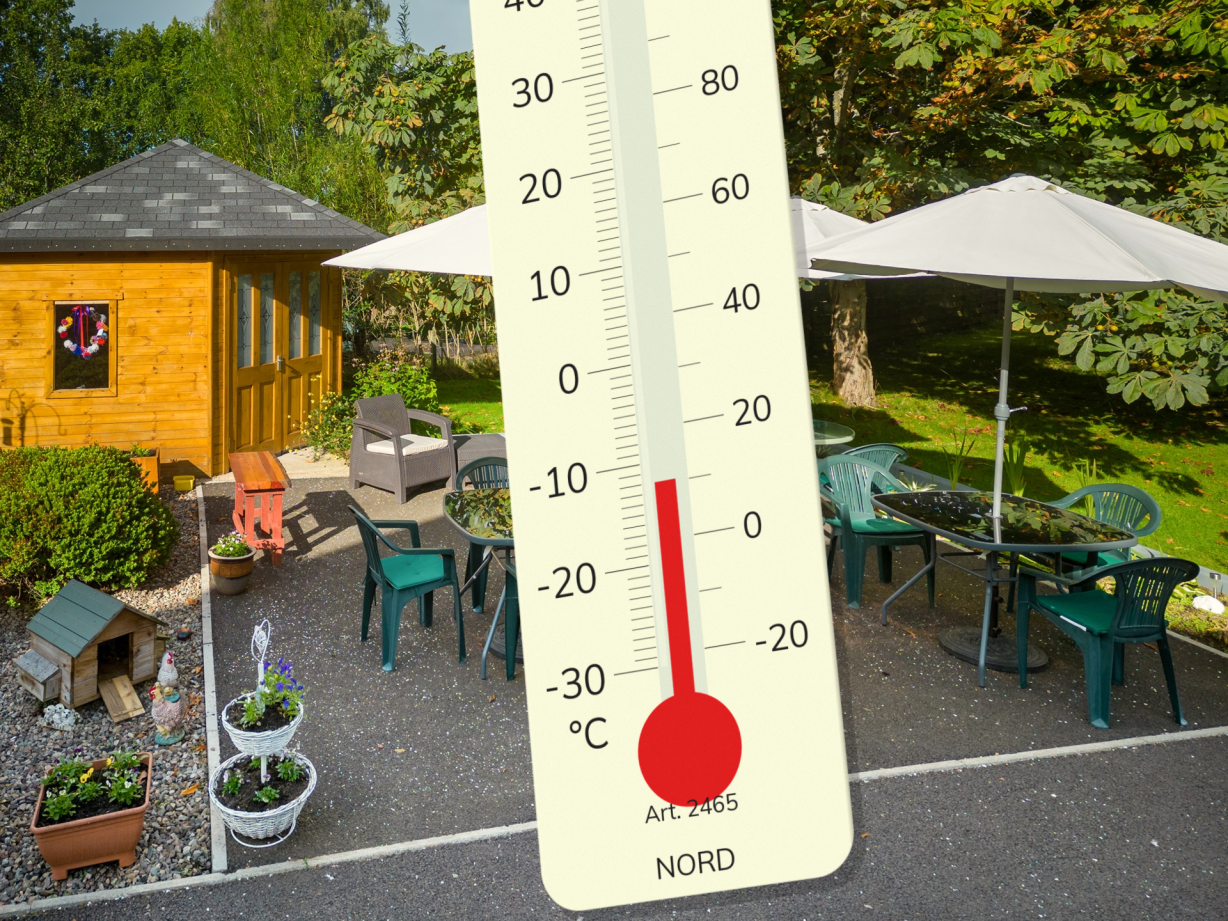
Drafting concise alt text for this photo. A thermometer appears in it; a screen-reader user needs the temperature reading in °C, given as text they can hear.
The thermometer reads -12 °C
